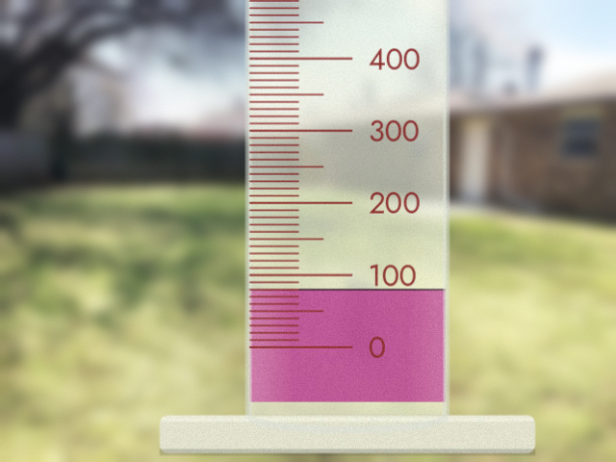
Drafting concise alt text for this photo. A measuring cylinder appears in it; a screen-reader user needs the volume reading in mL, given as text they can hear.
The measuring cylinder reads 80 mL
